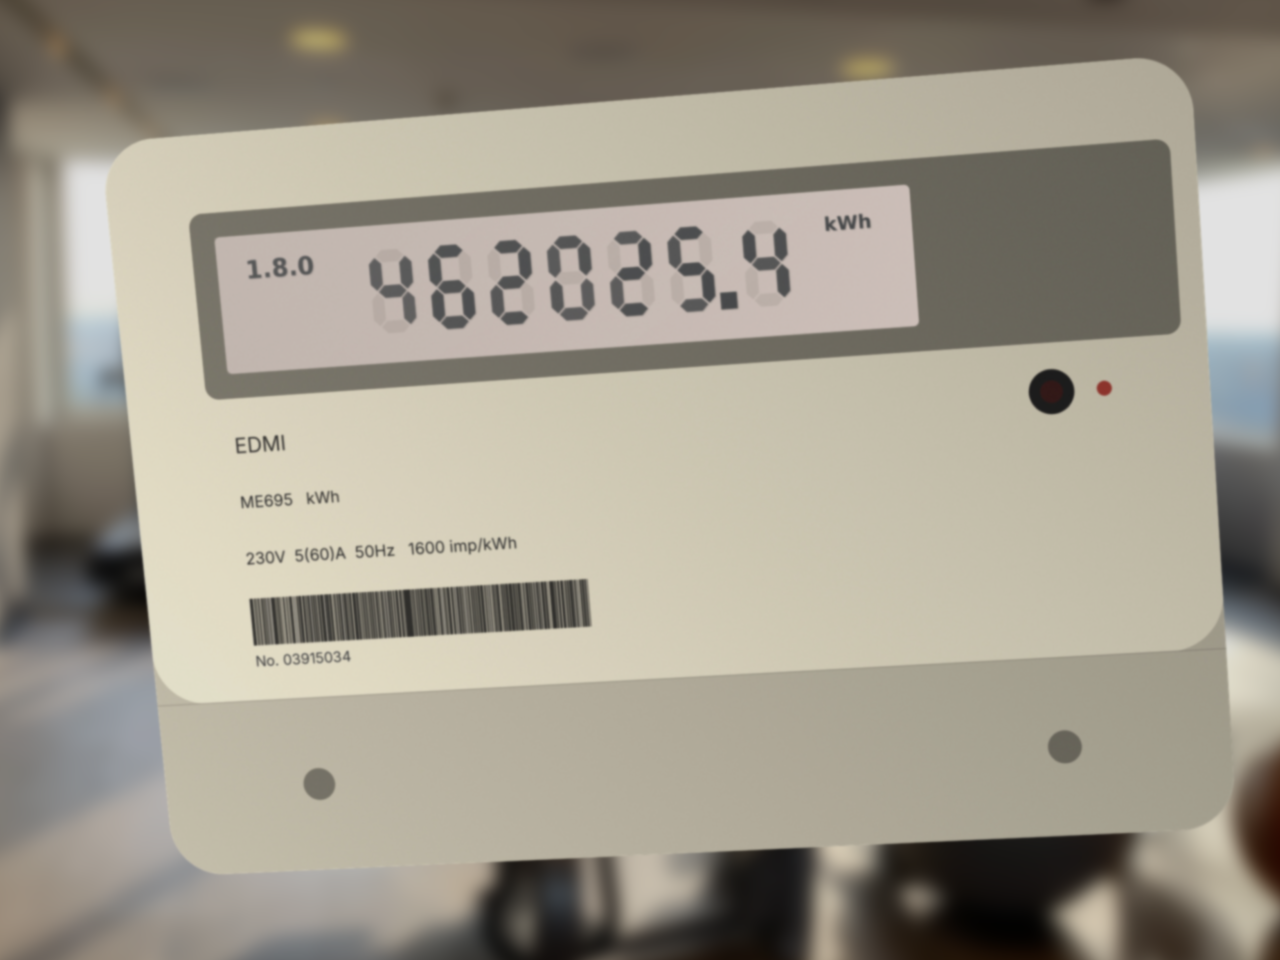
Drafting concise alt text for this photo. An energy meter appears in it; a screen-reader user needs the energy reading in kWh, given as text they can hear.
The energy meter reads 462025.4 kWh
